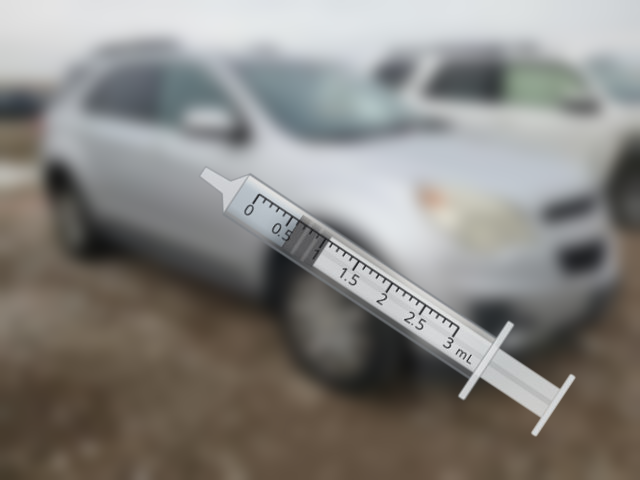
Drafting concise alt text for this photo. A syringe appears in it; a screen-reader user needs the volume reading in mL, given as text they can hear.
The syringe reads 0.6 mL
